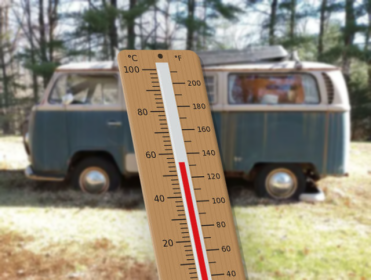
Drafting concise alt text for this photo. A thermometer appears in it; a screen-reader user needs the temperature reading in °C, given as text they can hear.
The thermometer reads 56 °C
